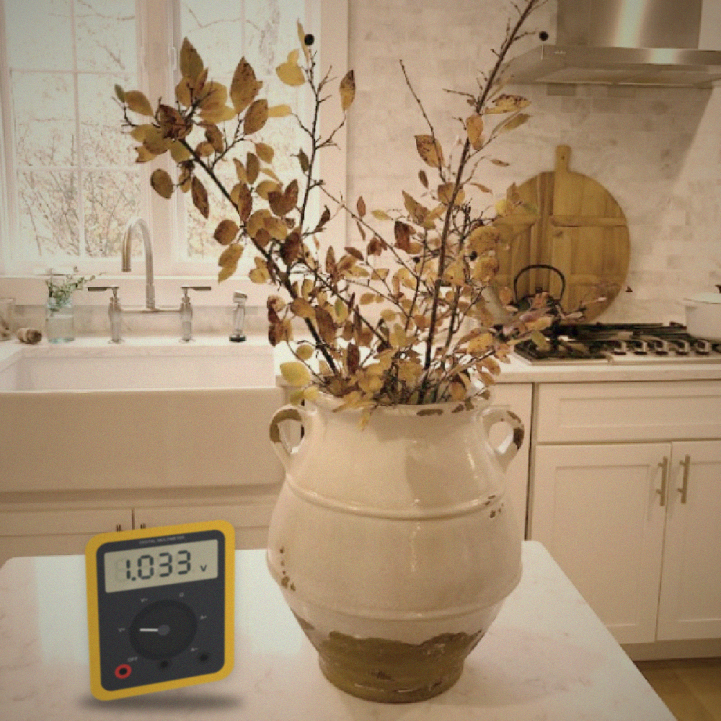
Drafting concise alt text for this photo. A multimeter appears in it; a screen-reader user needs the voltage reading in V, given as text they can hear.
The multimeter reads 1.033 V
